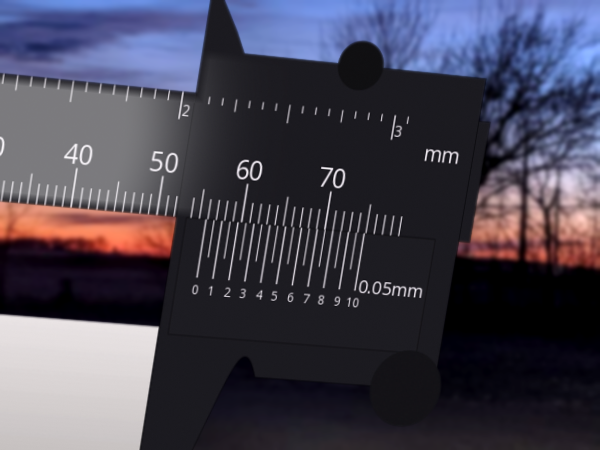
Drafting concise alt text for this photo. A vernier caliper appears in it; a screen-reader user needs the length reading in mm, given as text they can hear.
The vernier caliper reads 55.8 mm
